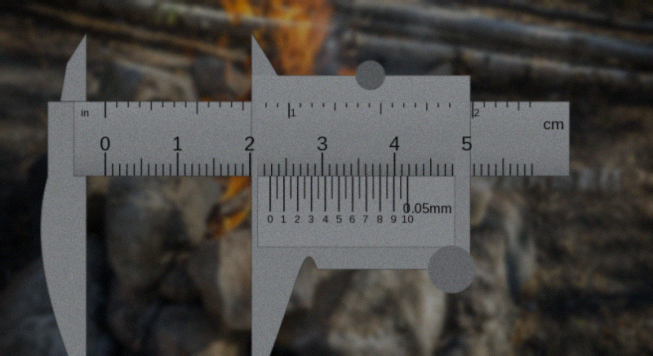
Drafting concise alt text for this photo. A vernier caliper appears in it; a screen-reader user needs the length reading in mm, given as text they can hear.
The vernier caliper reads 22.8 mm
